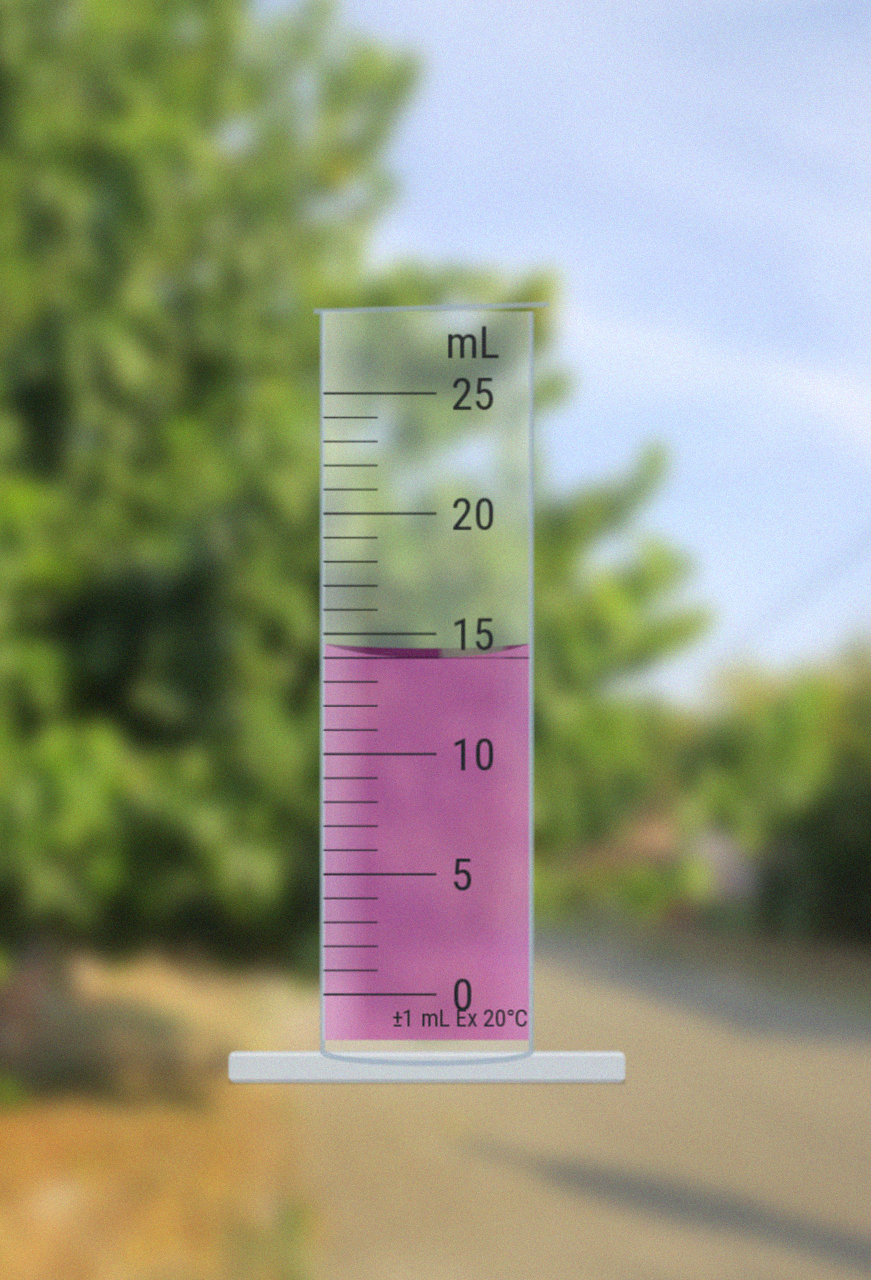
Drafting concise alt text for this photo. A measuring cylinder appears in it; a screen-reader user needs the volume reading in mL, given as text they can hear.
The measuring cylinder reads 14 mL
